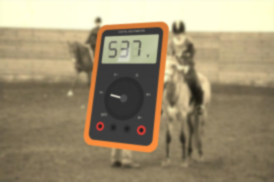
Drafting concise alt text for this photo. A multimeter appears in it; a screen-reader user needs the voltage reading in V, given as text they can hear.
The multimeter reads 537 V
